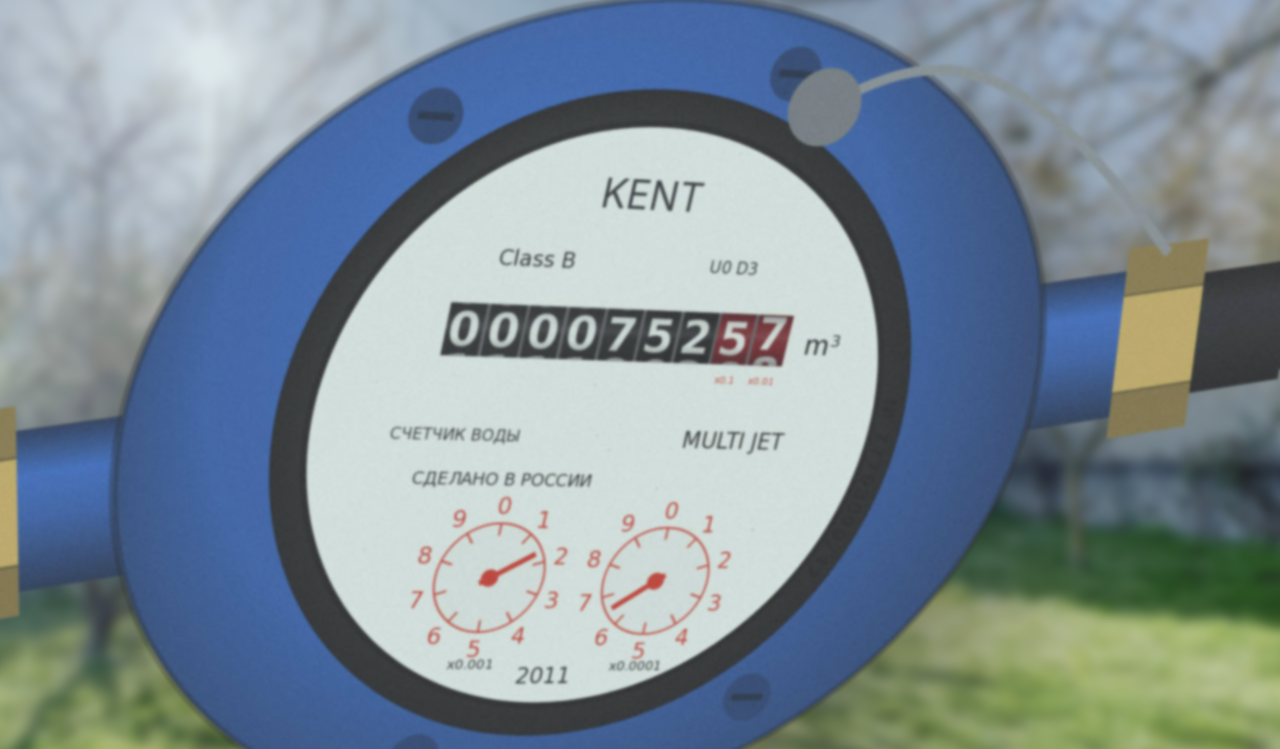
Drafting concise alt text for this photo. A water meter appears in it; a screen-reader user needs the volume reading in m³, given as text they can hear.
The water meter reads 752.5716 m³
